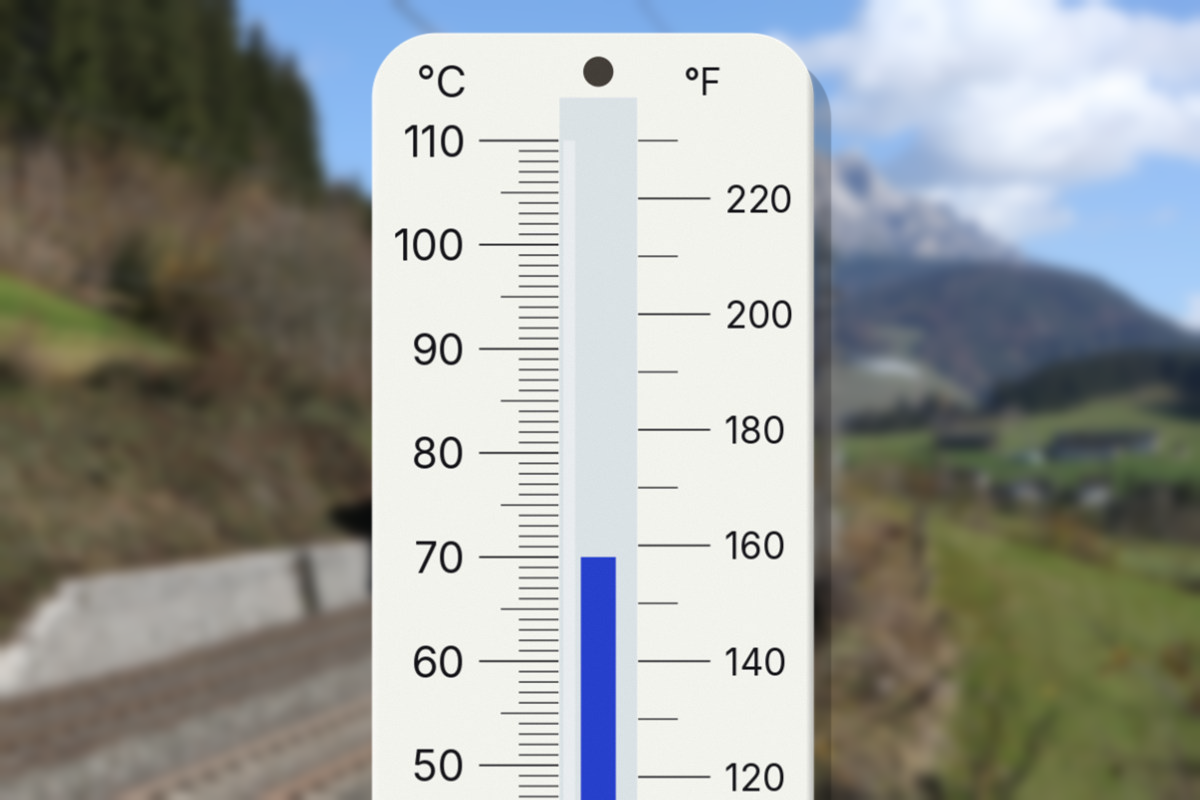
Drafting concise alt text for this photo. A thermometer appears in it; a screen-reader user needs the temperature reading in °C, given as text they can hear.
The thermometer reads 70 °C
